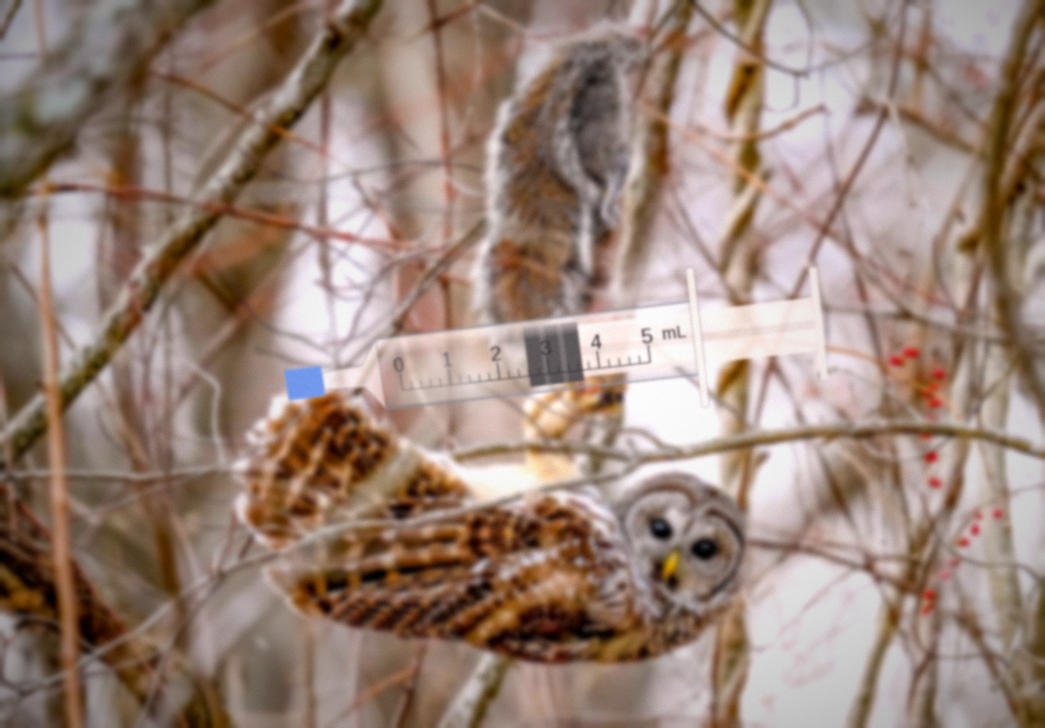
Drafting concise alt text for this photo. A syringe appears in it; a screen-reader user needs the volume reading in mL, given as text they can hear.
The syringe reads 2.6 mL
